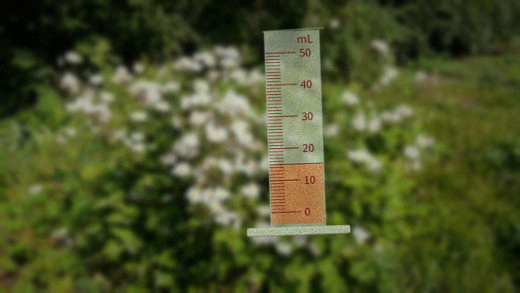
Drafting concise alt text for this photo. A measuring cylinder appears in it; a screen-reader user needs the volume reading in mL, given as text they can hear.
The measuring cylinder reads 15 mL
